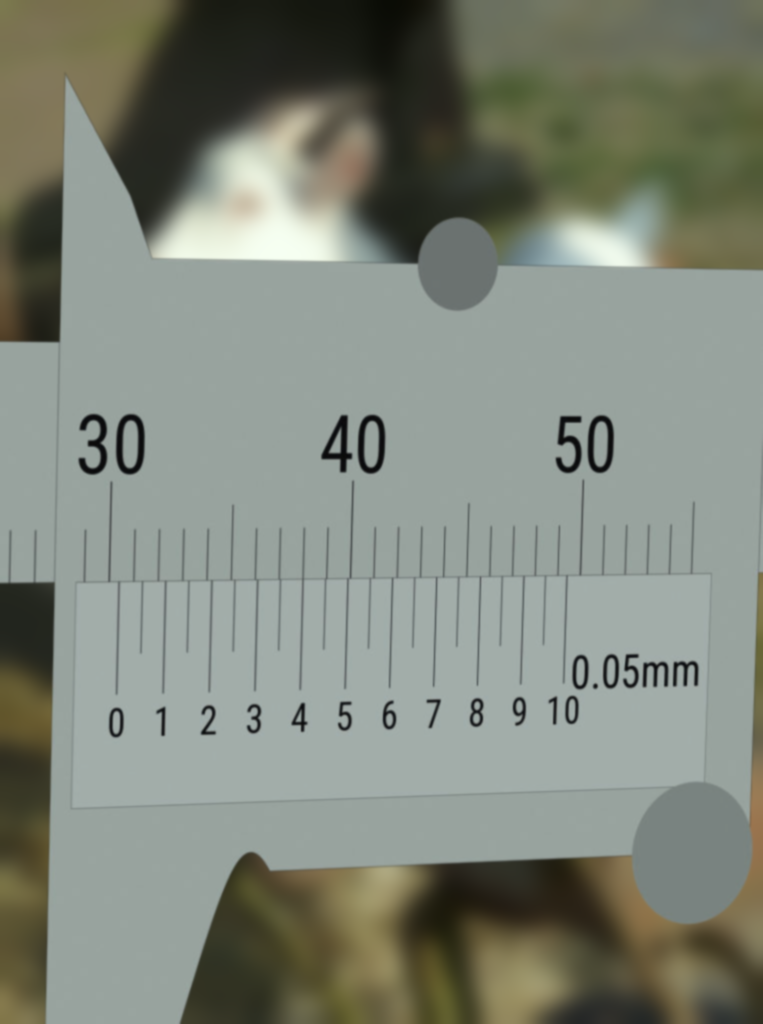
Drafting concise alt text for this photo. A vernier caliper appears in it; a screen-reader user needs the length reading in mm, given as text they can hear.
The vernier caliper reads 30.4 mm
